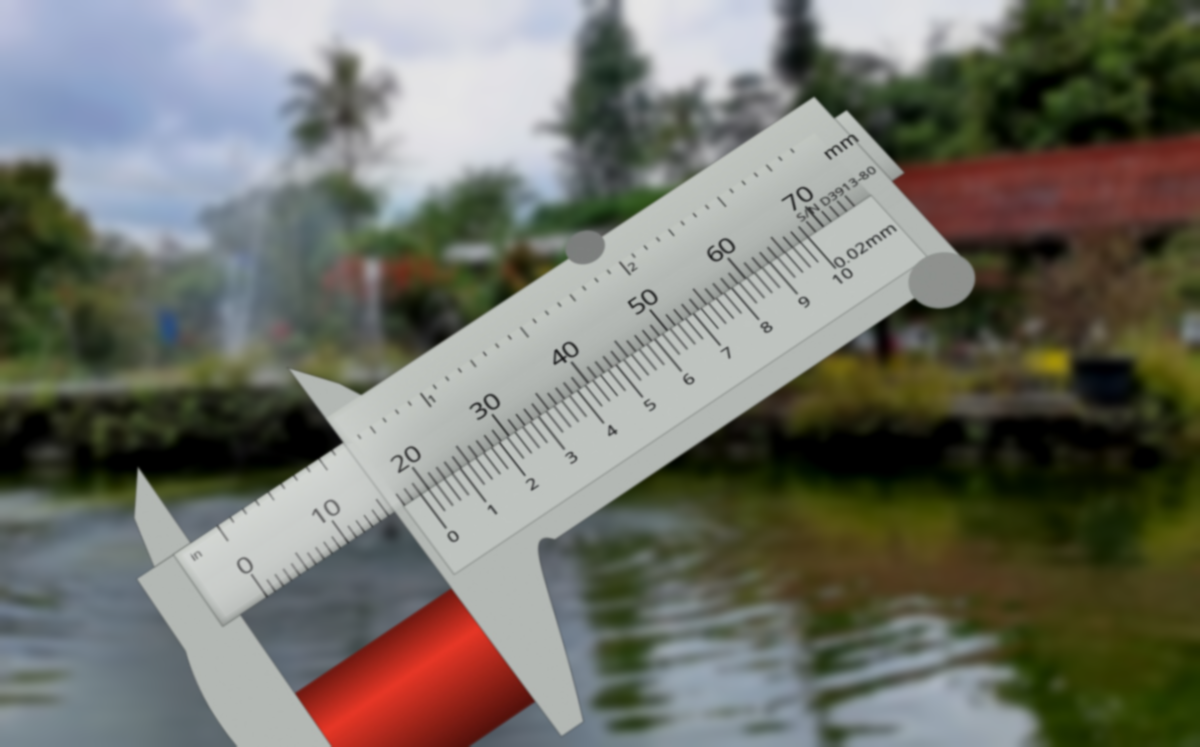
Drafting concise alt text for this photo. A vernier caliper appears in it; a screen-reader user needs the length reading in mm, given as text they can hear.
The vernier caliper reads 19.0 mm
